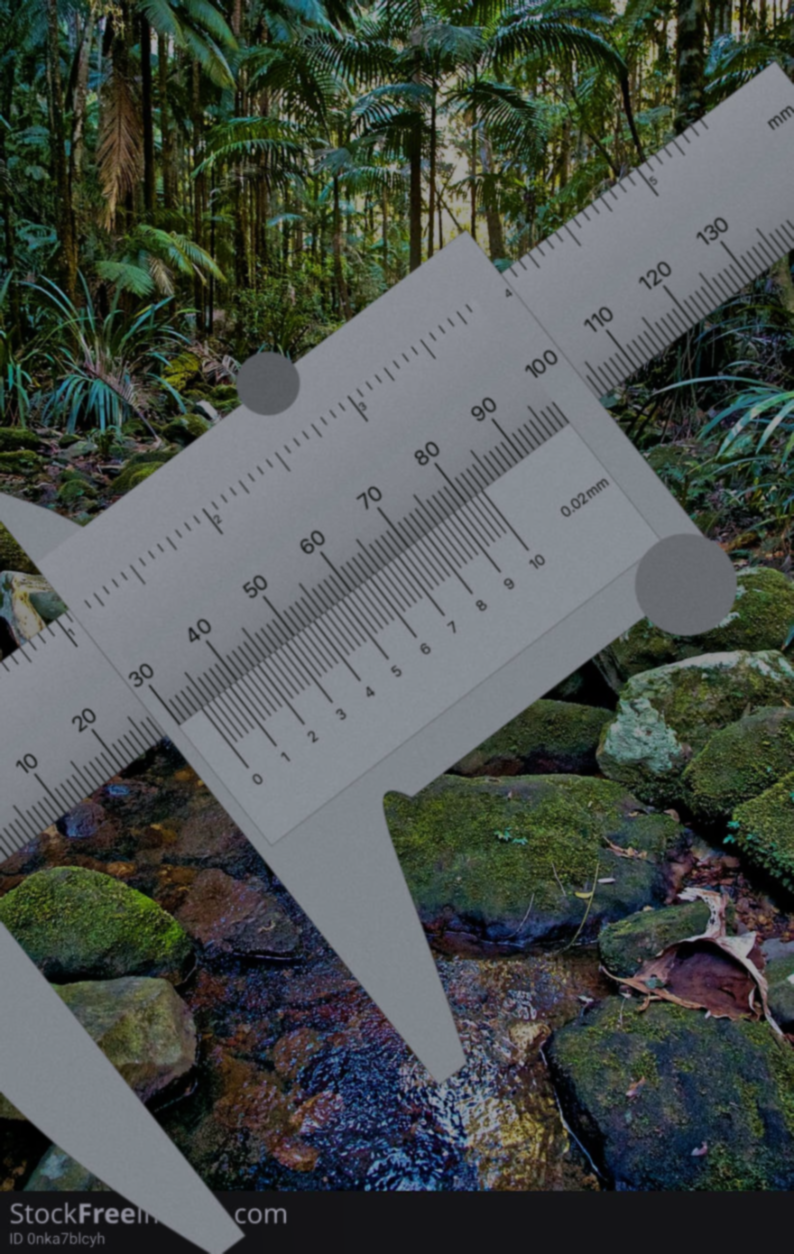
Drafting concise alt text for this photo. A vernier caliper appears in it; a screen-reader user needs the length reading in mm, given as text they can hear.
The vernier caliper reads 33.8 mm
